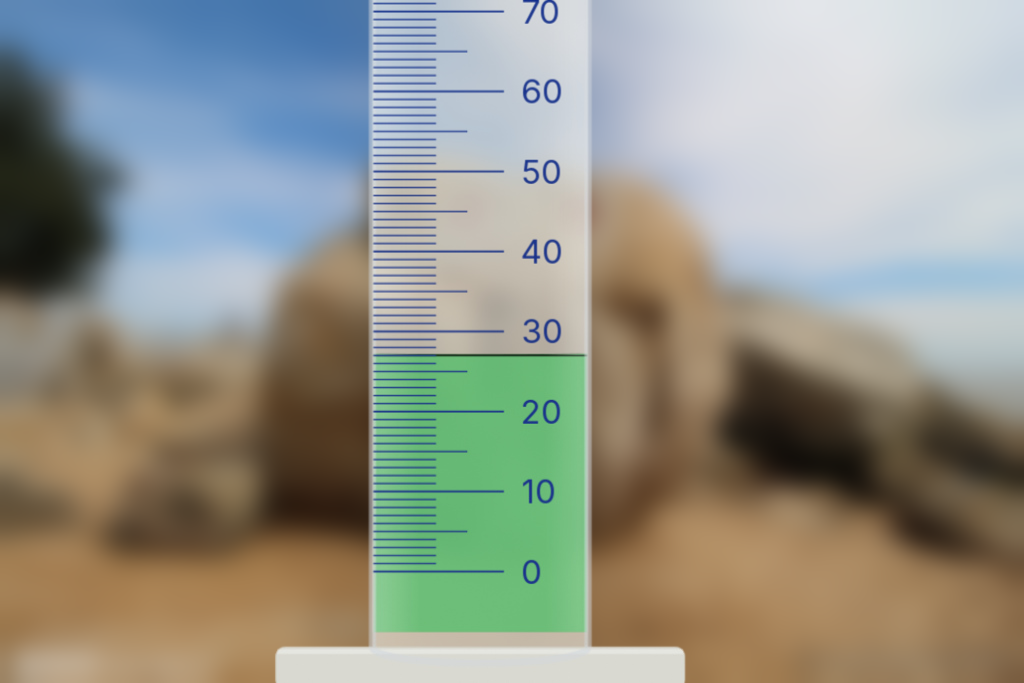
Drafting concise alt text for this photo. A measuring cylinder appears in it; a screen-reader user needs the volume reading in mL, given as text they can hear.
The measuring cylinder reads 27 mL
